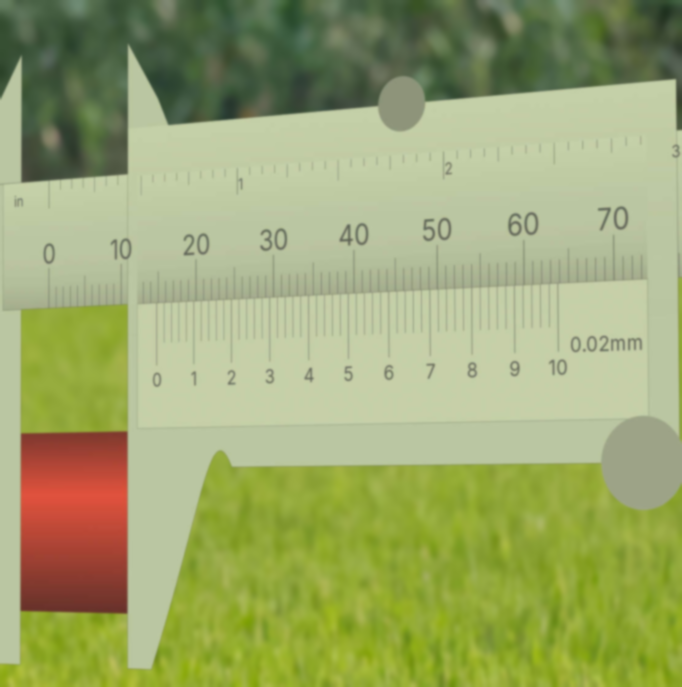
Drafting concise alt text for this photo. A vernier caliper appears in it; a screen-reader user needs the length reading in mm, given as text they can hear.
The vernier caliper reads 14.8 mm
